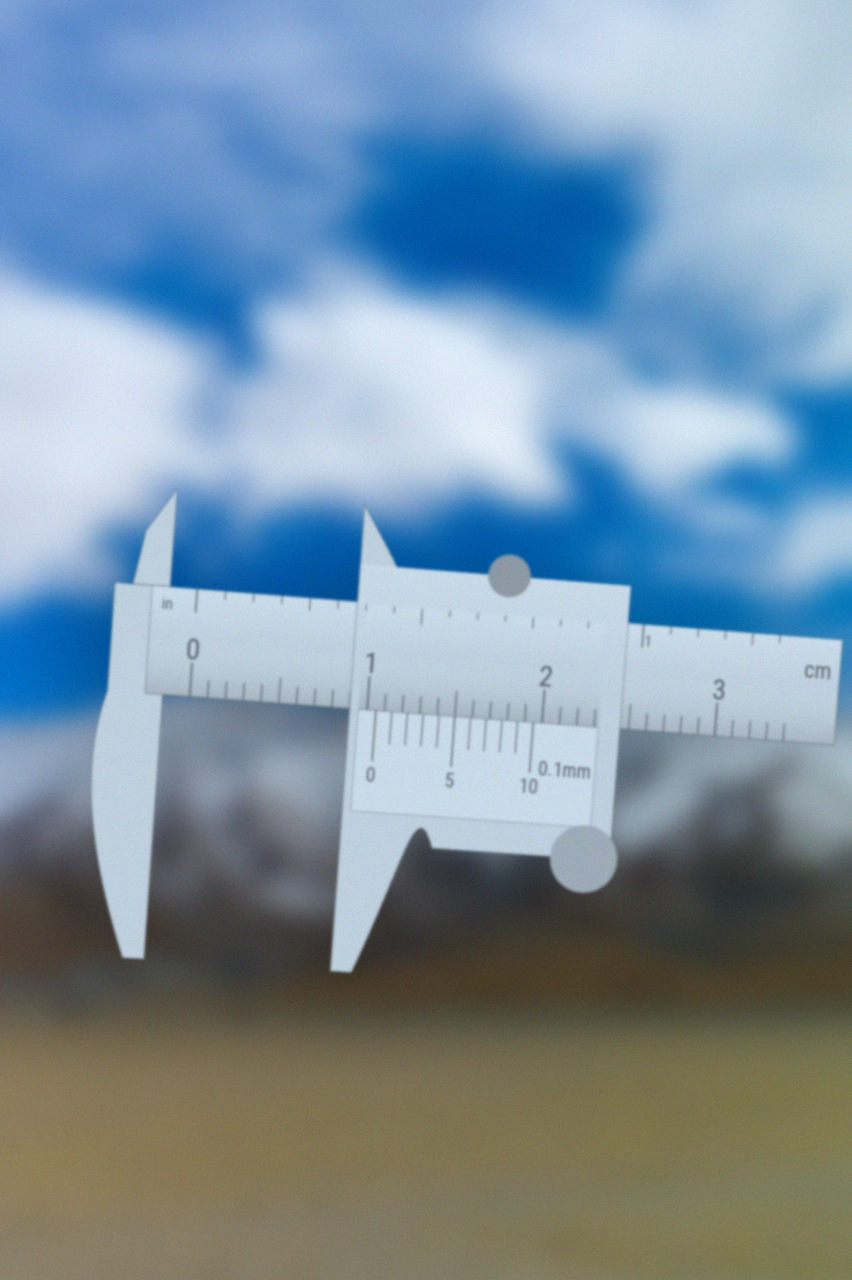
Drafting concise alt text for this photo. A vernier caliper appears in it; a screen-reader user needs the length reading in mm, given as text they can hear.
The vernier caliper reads 10.5 mm
